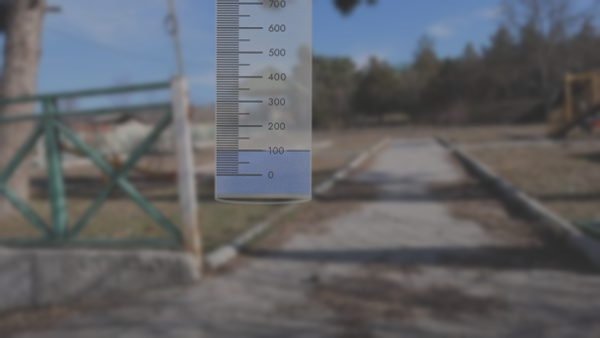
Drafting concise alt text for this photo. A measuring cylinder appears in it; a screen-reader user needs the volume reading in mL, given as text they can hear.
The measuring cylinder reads 100 mL
